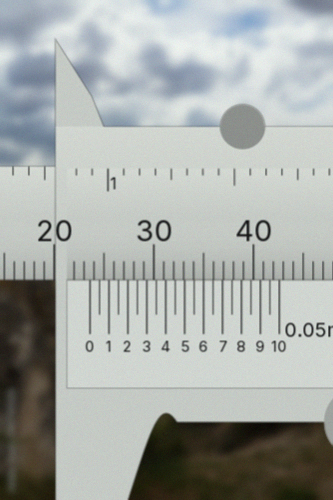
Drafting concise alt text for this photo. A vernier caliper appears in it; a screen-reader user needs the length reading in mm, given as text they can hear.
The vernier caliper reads 23.6 mm
